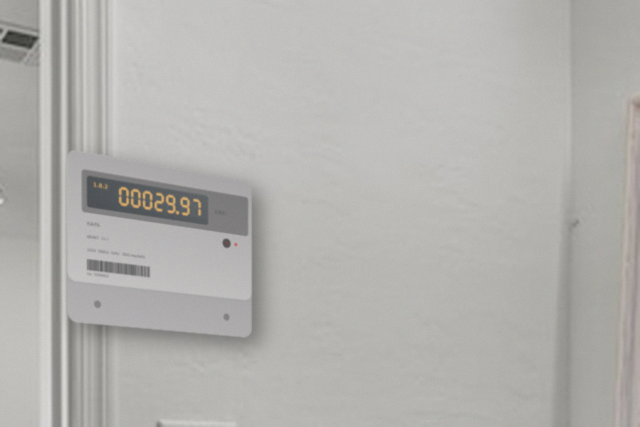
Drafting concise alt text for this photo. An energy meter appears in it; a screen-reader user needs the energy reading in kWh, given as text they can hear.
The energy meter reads 29.97 kWh
